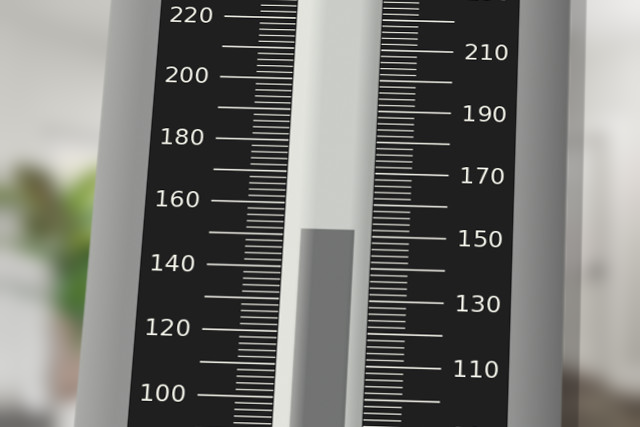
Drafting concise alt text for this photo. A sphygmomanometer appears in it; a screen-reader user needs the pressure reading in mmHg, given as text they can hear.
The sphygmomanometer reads 152 mmHg
